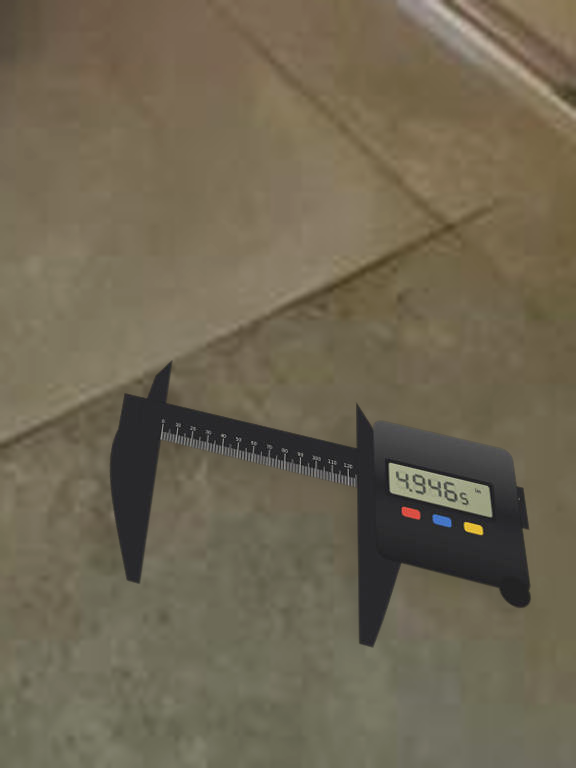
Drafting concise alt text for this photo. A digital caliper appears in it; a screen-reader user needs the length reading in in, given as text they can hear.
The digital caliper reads 4.9465 in
